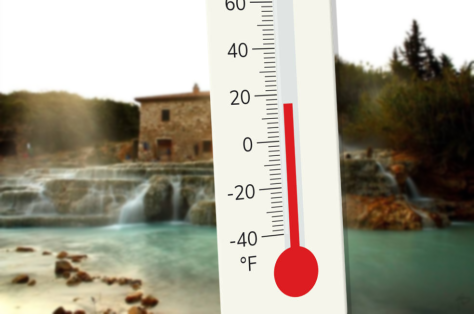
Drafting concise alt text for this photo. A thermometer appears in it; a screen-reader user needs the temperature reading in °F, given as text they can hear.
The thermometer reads 16 °F
